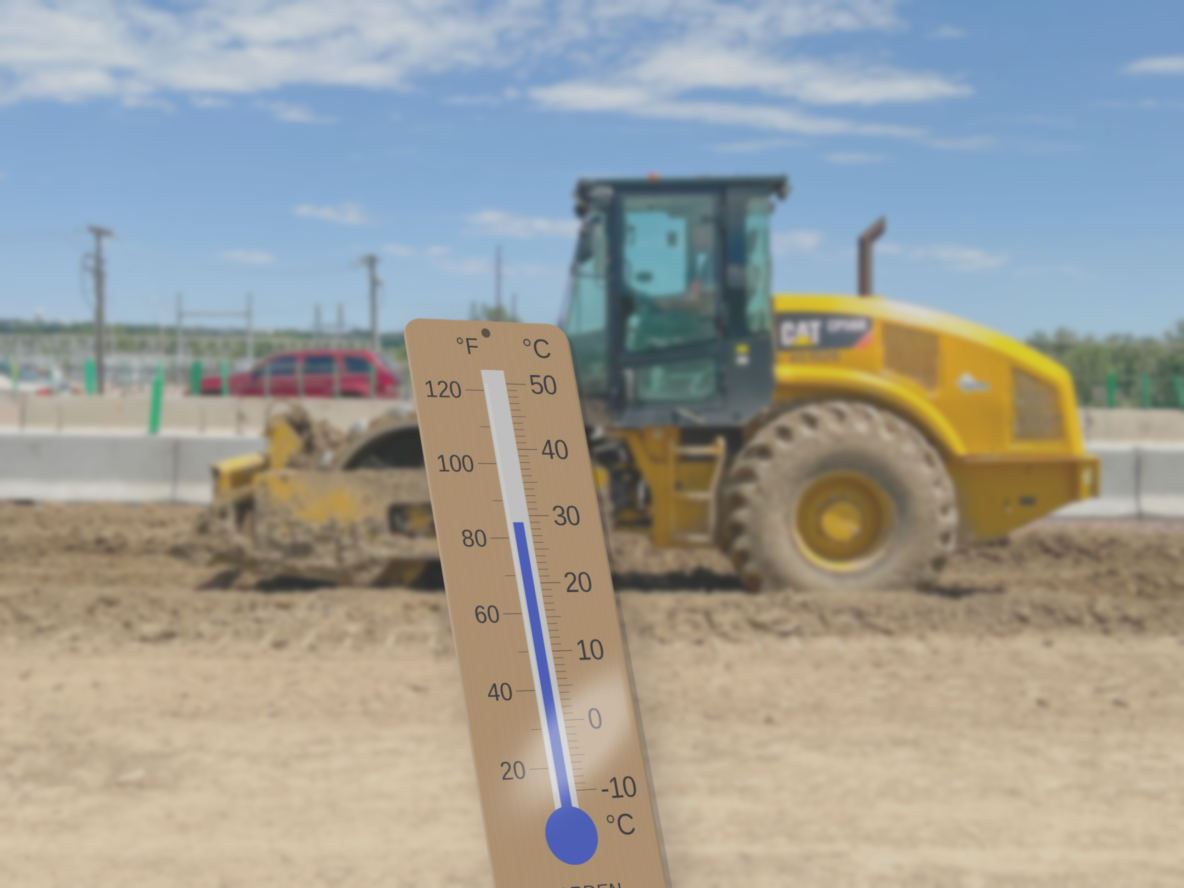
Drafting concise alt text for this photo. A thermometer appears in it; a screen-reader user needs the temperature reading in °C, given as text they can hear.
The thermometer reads 29 °C
